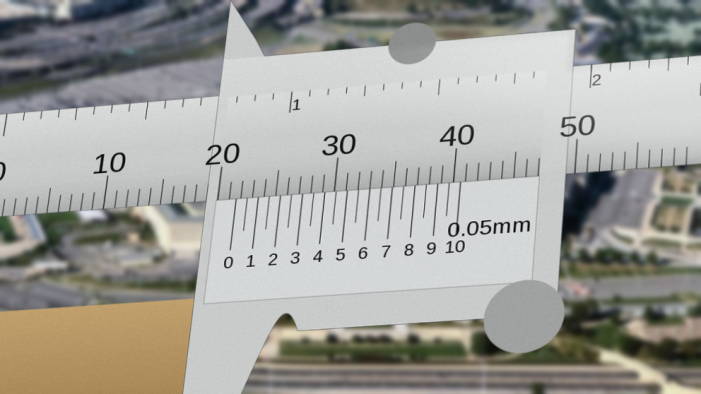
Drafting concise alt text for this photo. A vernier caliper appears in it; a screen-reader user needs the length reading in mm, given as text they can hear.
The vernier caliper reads 21.6 mm
